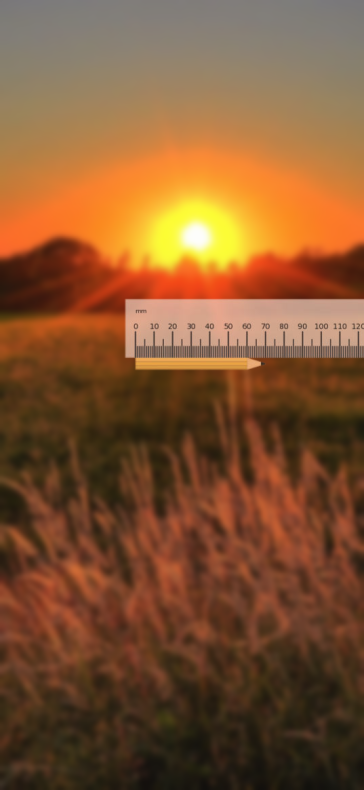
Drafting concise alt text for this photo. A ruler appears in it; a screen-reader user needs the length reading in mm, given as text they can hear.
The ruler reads 70 mm
